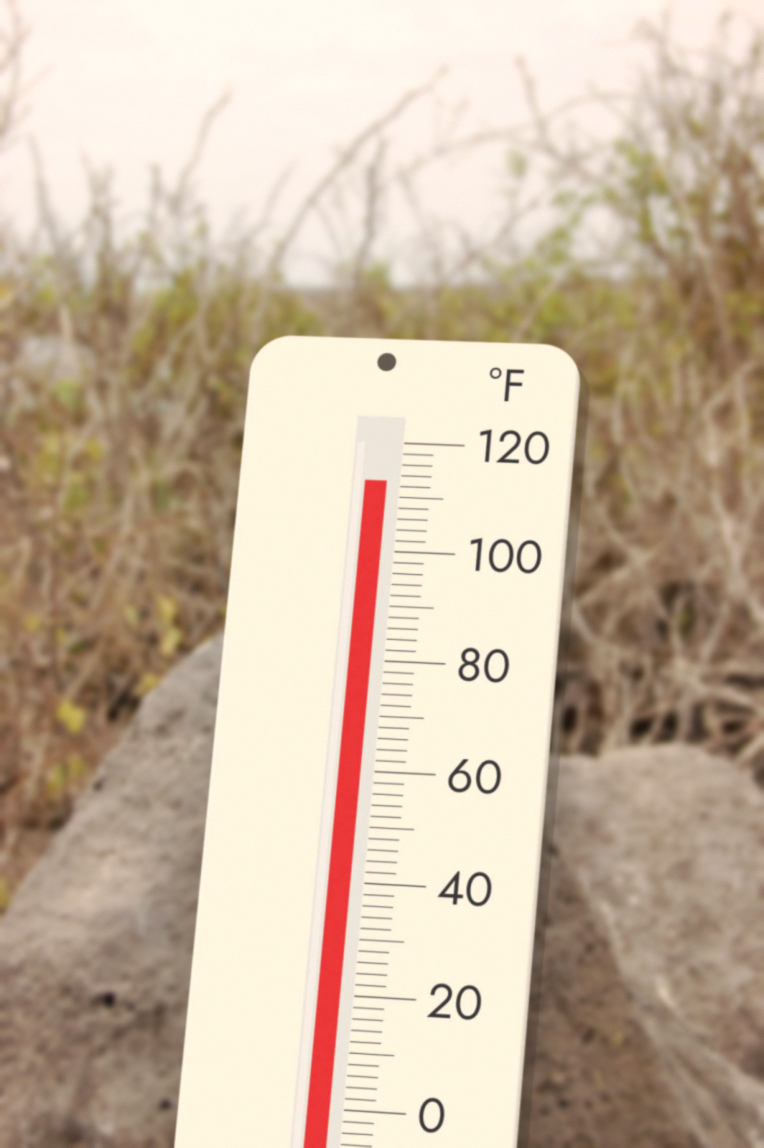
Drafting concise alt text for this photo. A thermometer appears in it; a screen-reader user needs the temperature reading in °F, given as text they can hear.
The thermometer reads 113 °F
